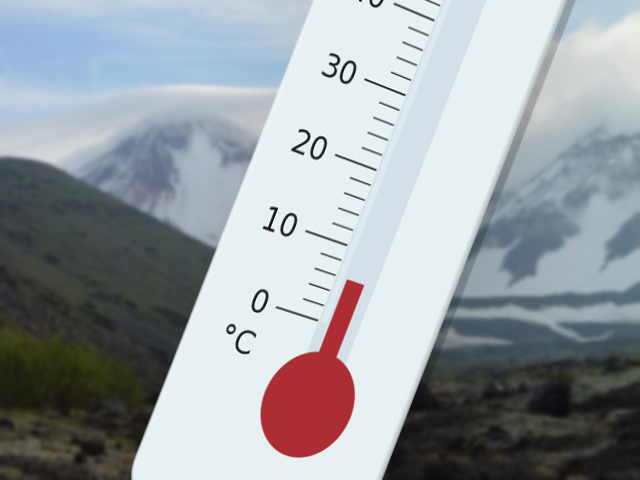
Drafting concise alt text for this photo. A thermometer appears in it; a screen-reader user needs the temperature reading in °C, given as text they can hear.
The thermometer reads 6 °C
